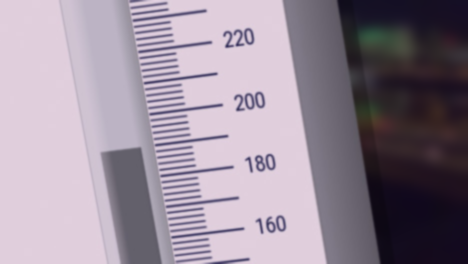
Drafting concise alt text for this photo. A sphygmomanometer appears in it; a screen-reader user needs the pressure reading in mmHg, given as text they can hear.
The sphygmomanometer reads 190 mmHg
